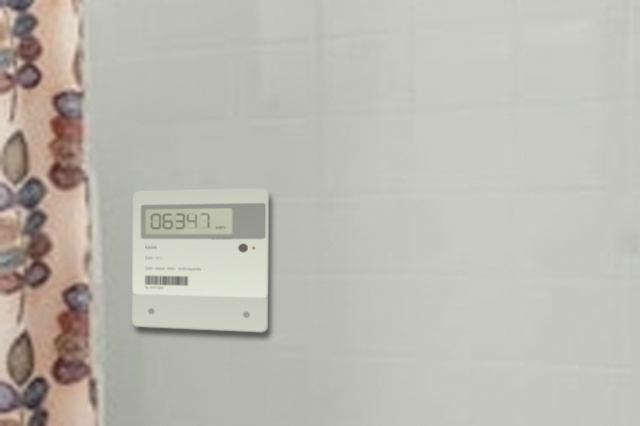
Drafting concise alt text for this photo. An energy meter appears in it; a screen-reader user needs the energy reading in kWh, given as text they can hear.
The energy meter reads 6347 kWh
